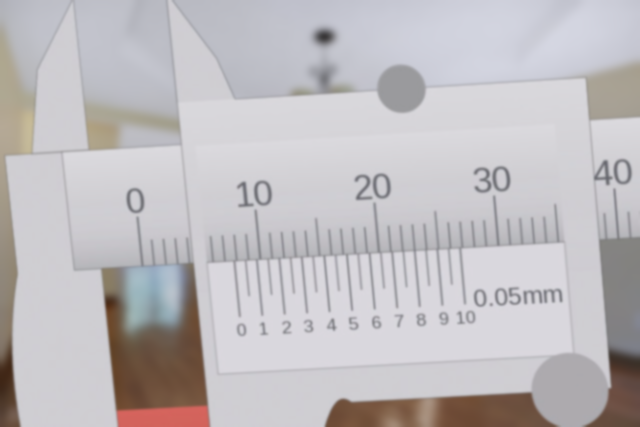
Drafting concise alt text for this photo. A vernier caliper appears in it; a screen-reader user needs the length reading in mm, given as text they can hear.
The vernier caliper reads 7.8 mm
